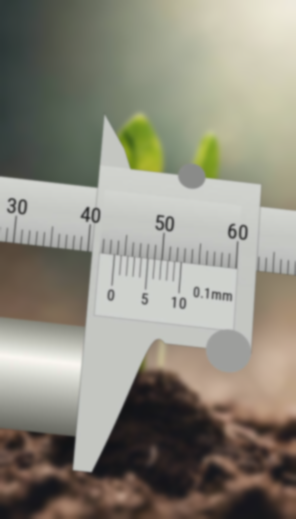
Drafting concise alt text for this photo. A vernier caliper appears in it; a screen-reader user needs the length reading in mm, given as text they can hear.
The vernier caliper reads 43.6 mm
